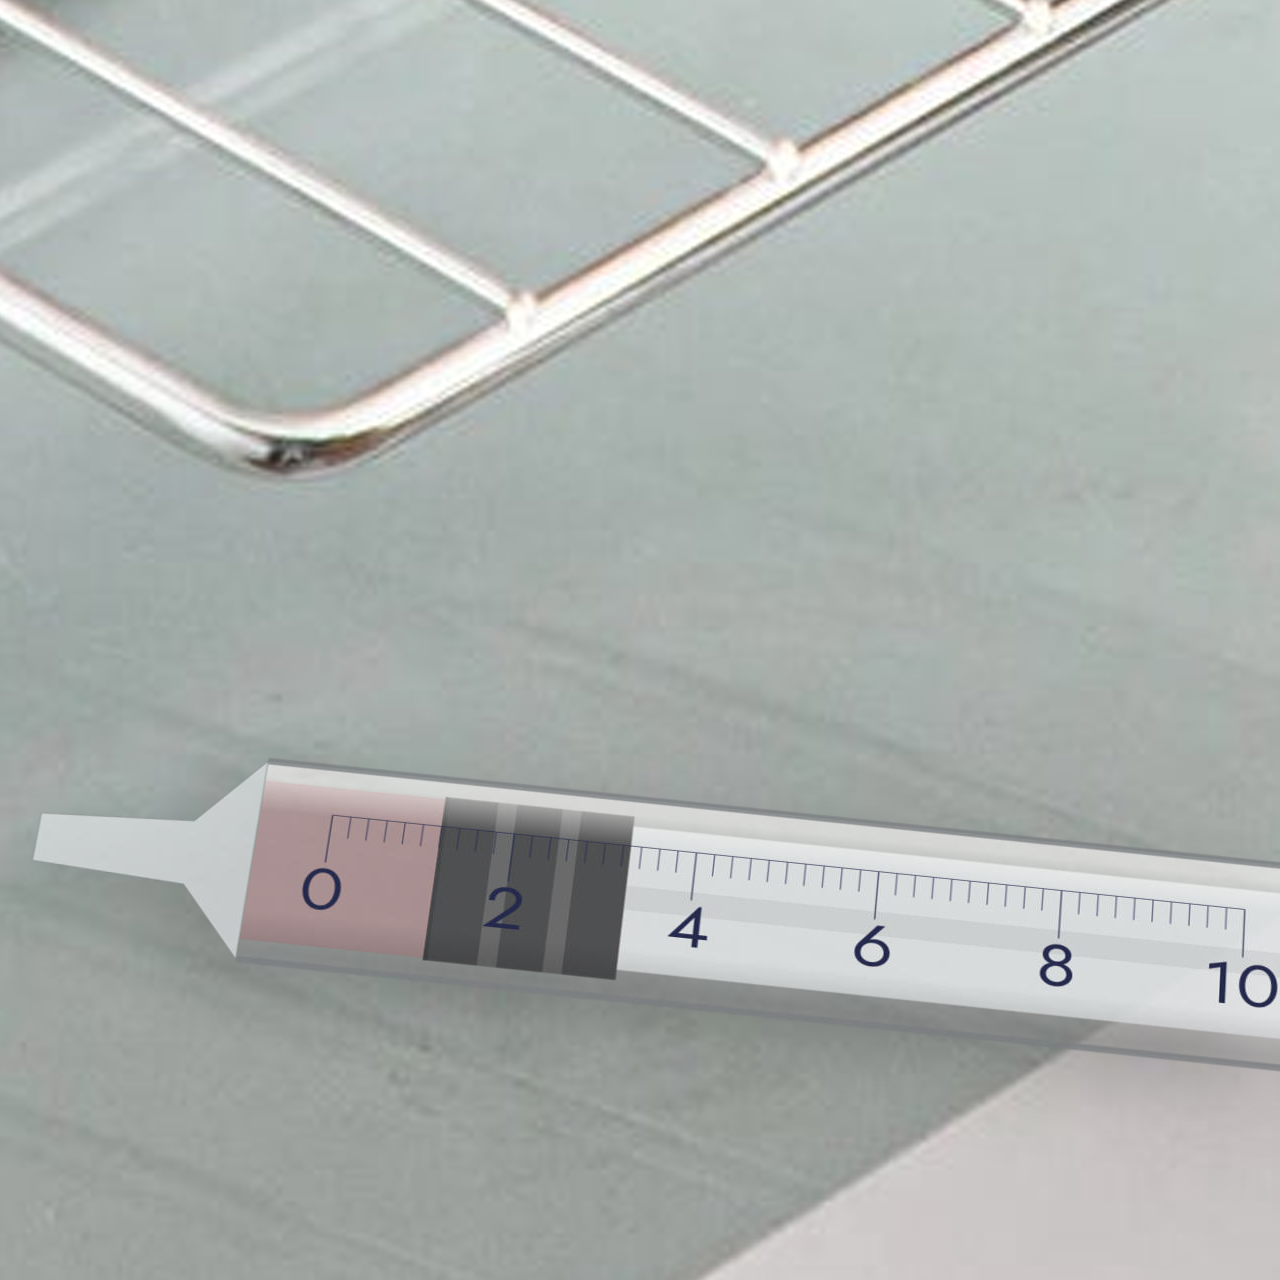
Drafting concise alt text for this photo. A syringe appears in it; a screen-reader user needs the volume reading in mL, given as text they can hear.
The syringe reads 1.2 mL
